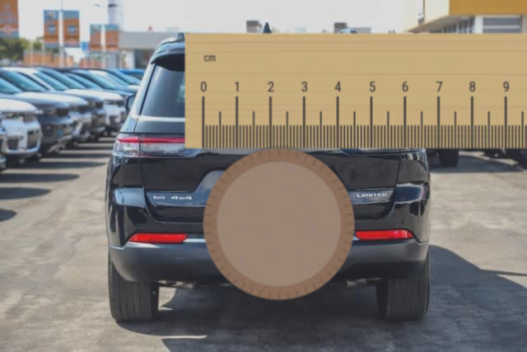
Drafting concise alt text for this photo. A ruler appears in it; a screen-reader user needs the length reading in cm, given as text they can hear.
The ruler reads 4.5 cm
